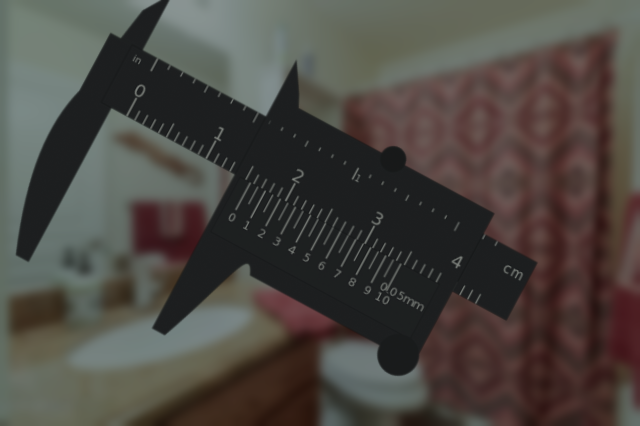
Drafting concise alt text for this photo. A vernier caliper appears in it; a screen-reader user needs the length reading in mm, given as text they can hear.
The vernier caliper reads 15.6 mm
